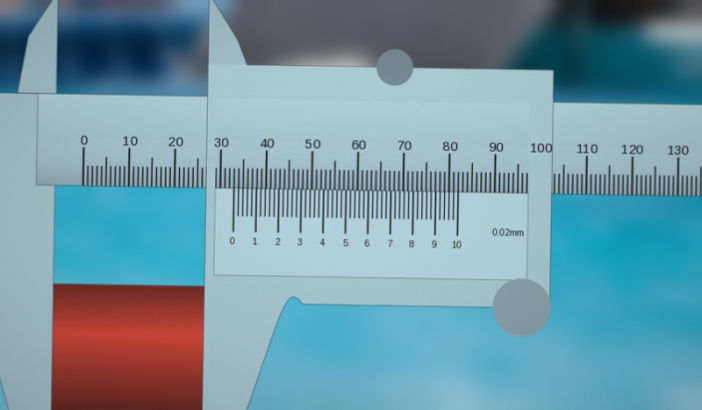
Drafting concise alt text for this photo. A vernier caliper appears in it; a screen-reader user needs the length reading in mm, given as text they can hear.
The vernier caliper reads 33.0 mm
